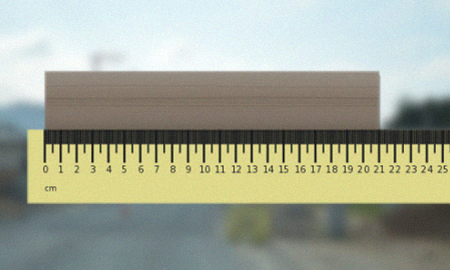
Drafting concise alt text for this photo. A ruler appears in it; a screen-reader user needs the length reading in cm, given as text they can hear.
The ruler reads 21 cm
